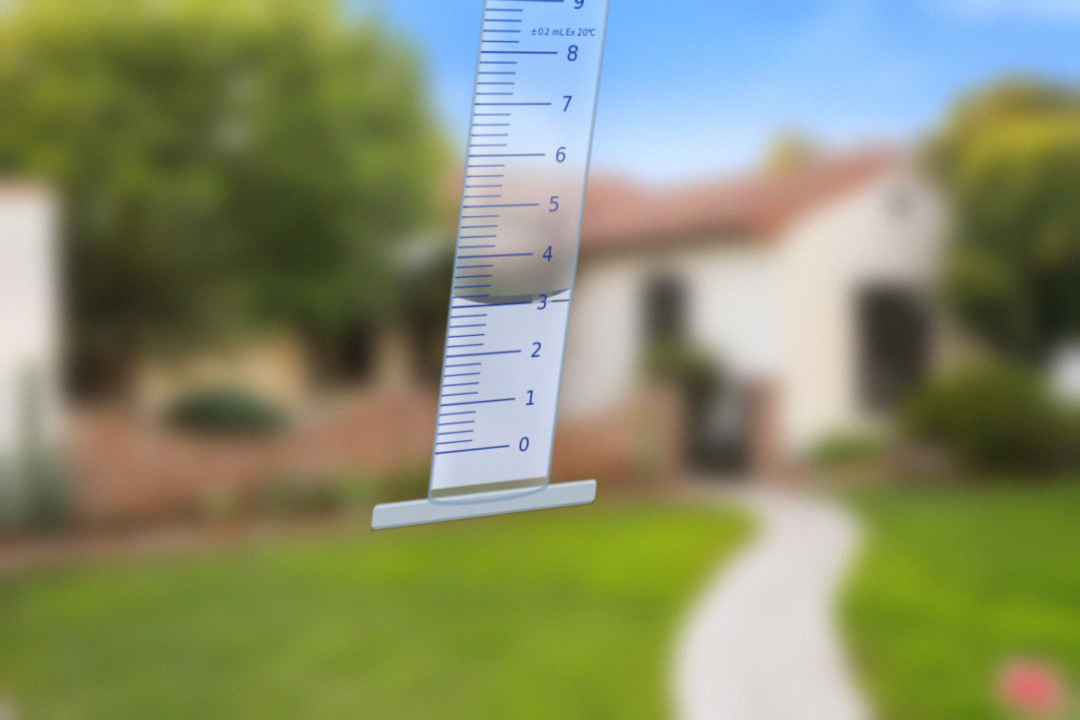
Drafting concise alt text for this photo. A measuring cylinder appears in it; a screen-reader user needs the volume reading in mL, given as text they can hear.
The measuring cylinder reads 3 mL
